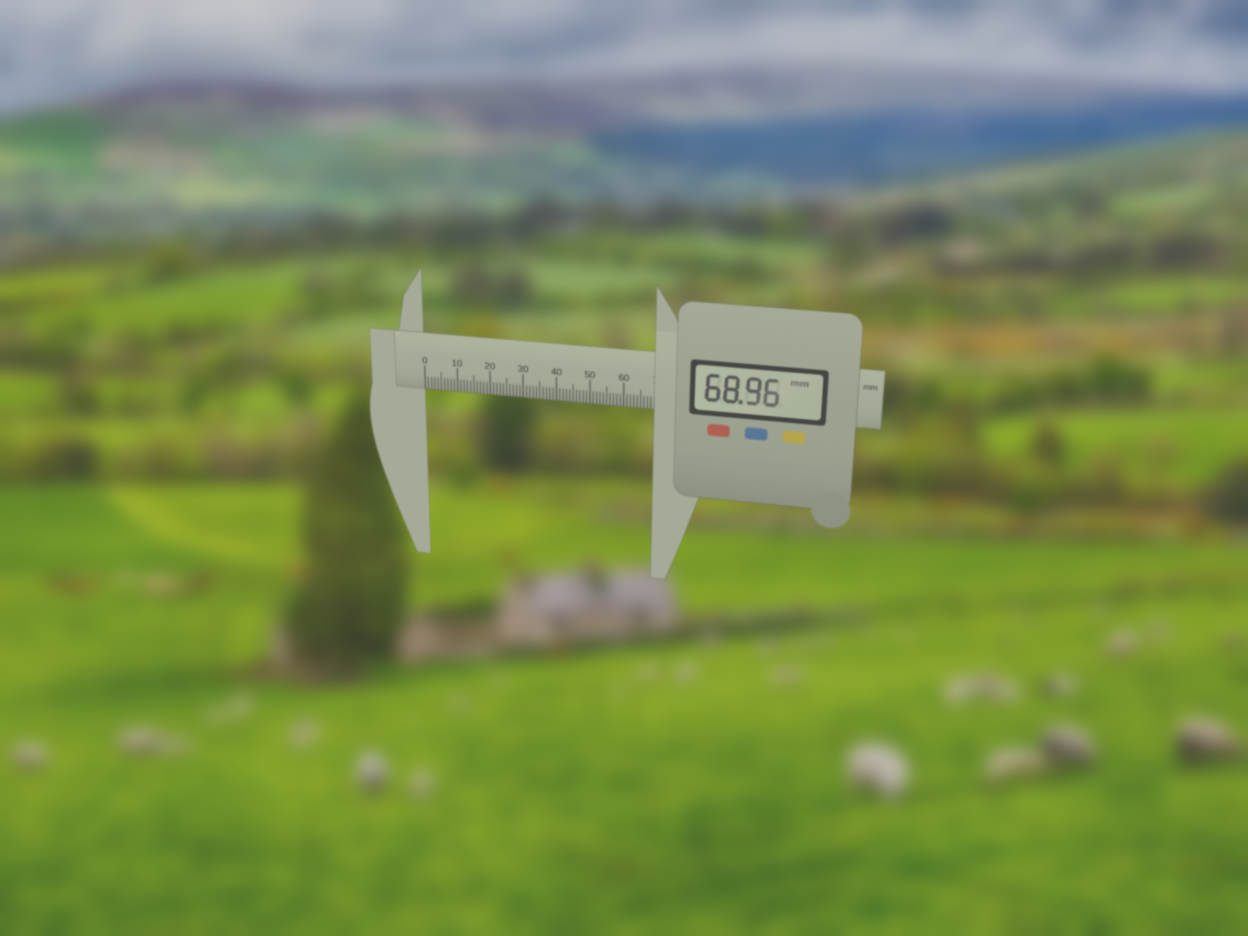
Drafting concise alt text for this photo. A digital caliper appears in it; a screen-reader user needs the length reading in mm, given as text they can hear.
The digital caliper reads 68.96 mm
